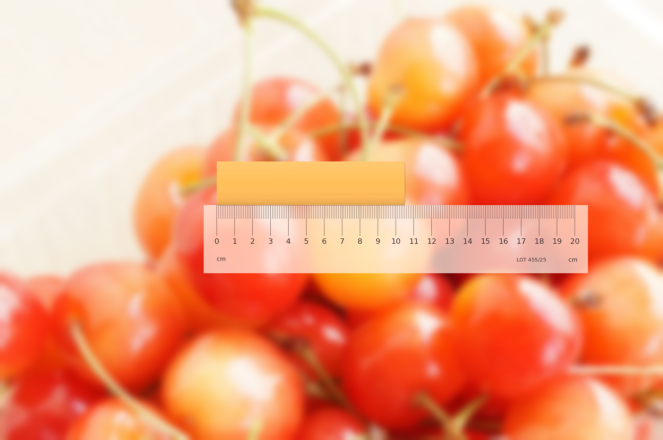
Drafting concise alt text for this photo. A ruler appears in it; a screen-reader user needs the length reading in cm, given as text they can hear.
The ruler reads 10.5 cm
